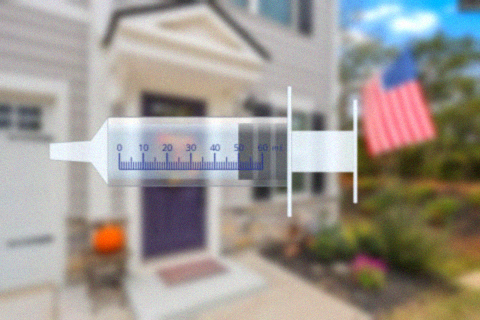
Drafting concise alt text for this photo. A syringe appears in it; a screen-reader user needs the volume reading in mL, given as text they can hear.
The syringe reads 50 mL
